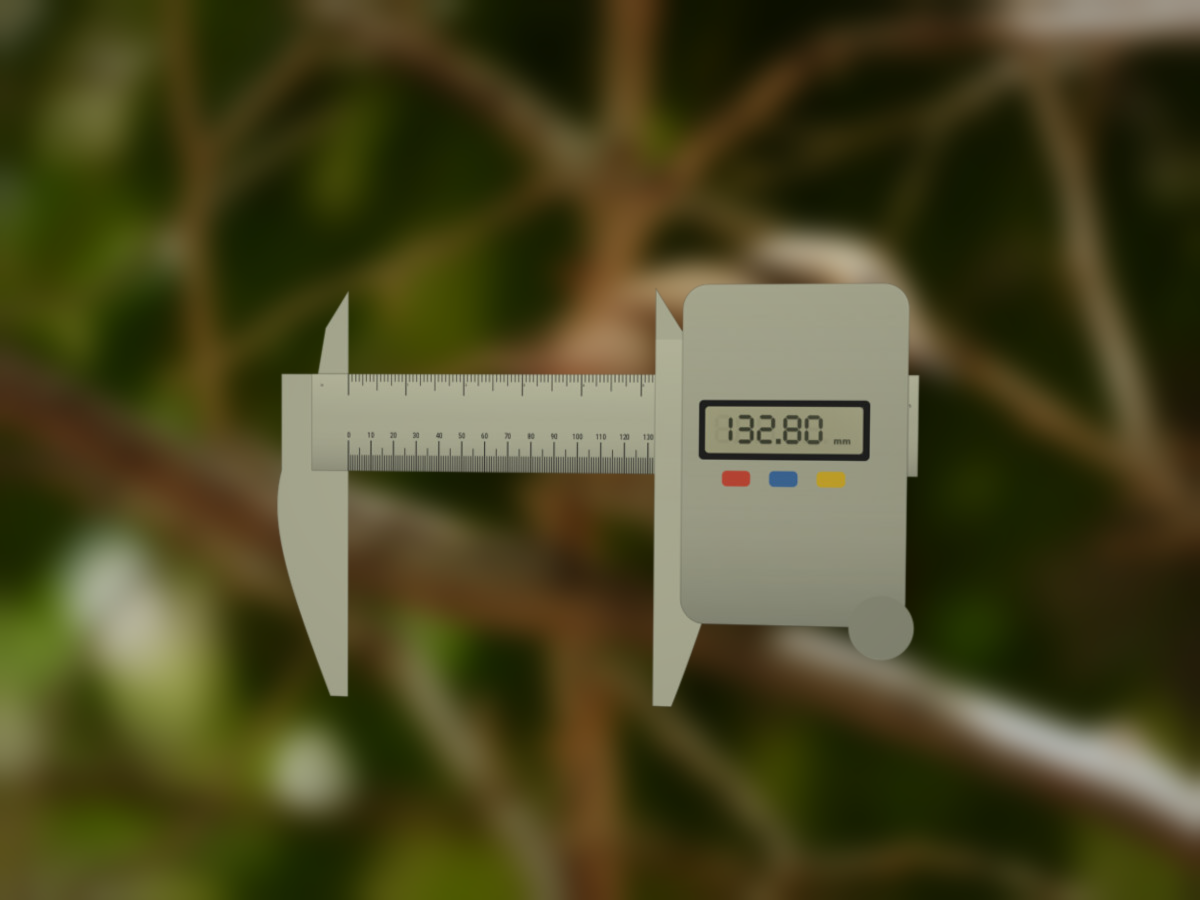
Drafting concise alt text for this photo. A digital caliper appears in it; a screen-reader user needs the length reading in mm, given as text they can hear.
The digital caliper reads 132.80 mm
